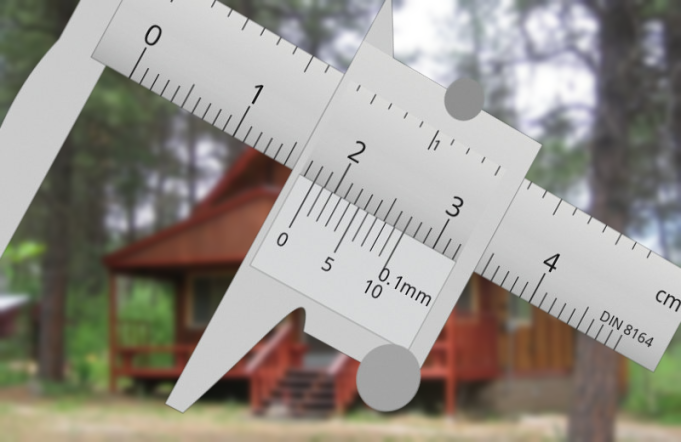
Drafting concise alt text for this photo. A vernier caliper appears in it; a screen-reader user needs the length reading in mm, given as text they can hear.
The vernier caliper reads 18.0 mm
